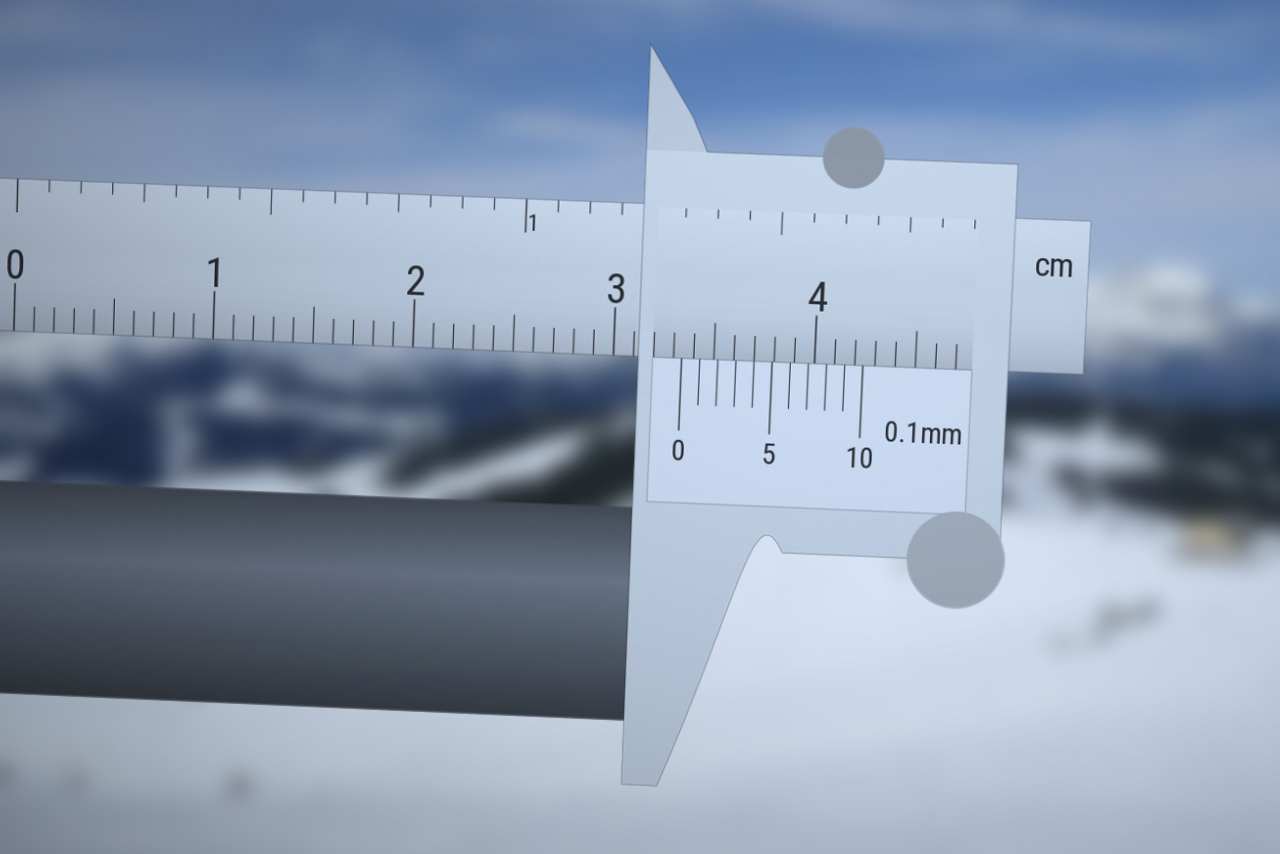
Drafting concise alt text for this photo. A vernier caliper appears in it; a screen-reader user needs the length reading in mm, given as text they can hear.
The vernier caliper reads 33.4 mm
